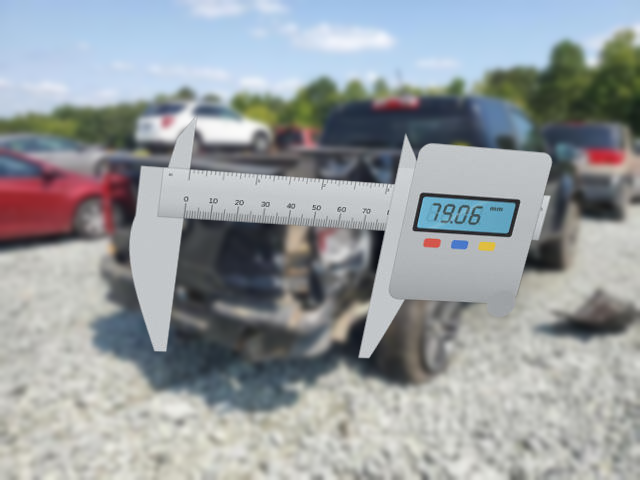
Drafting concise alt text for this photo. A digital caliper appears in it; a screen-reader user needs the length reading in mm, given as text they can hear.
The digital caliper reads 79.06 mm
